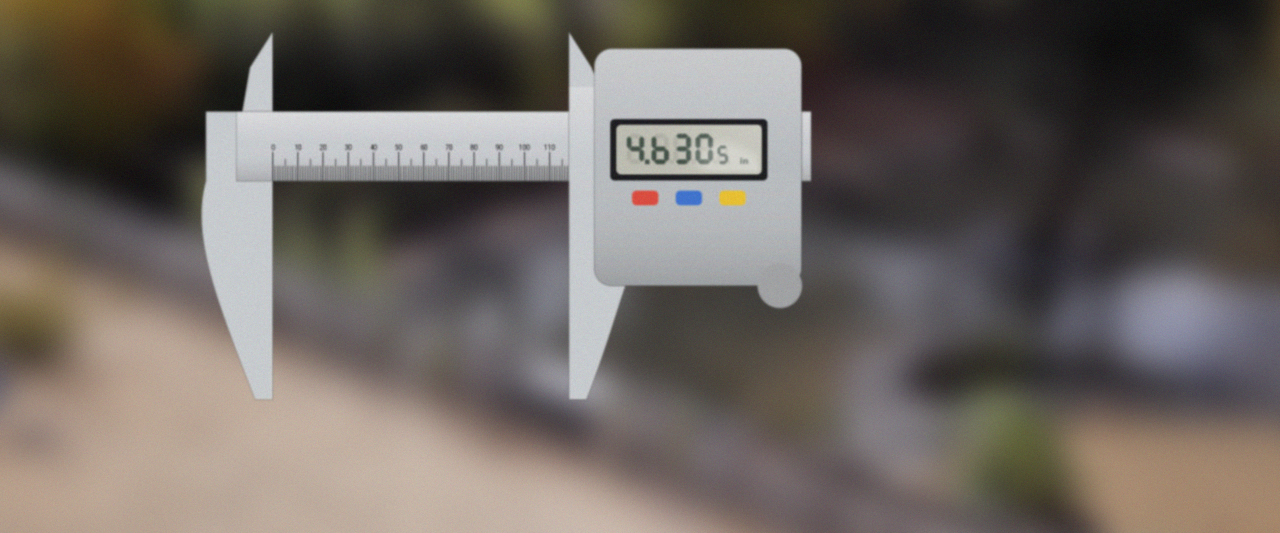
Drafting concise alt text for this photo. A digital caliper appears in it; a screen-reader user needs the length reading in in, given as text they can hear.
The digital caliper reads 4.6305 in
